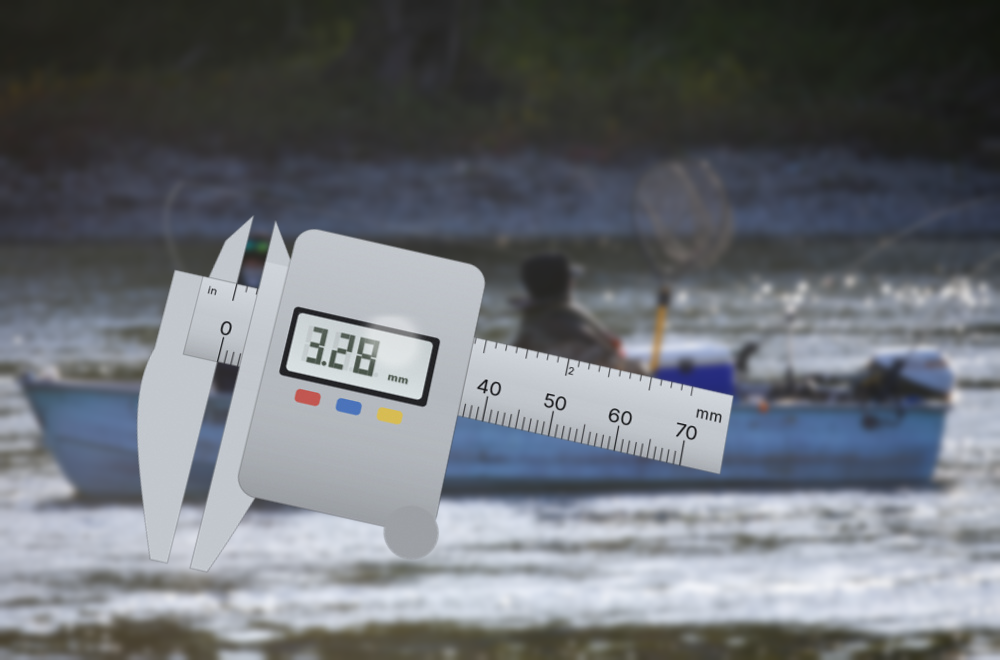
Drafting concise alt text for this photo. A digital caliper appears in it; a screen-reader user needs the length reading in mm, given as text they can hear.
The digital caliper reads 3.28 mm
